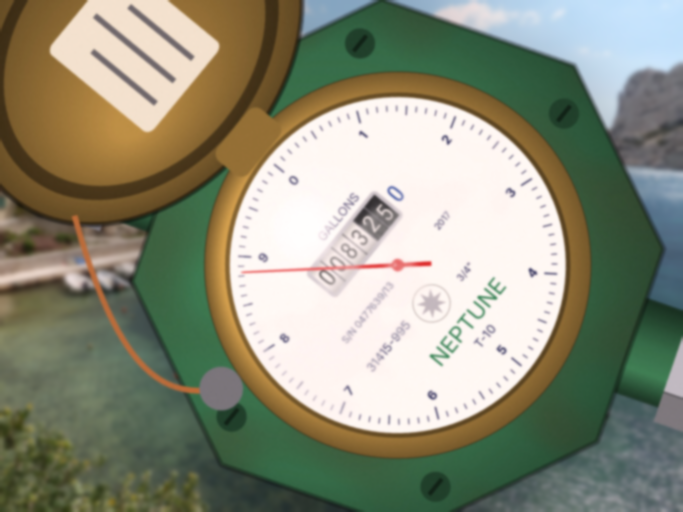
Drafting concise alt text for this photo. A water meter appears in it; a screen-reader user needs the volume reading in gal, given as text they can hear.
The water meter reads 83248.8 gal
